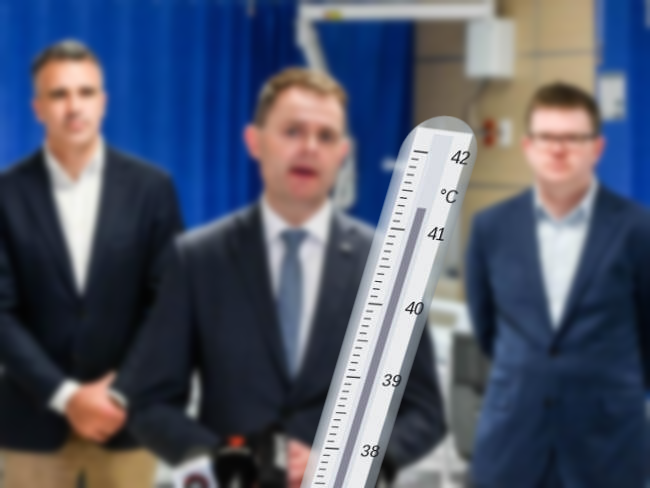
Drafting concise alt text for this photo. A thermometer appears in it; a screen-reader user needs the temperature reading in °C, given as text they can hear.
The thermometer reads 41.3 °C
